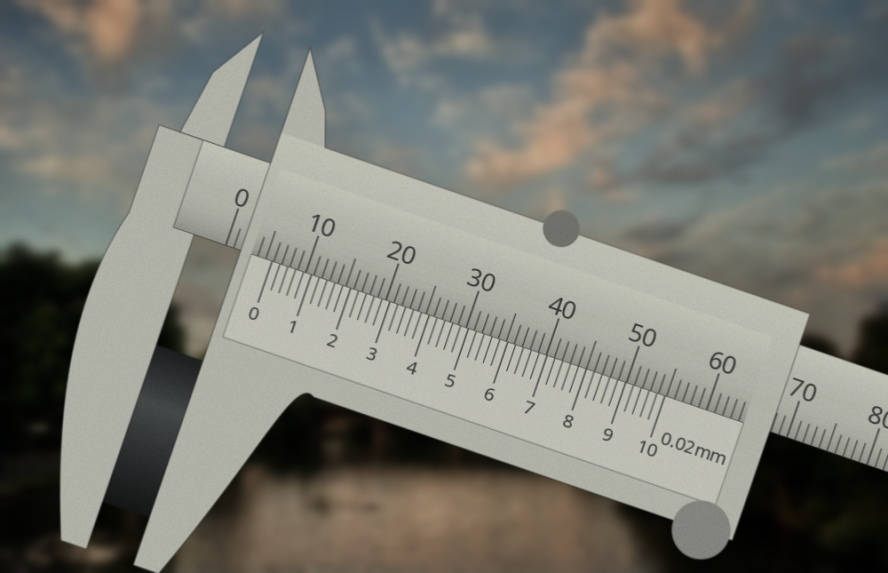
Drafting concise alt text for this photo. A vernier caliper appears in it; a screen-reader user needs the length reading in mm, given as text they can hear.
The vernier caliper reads 5.8 mm
